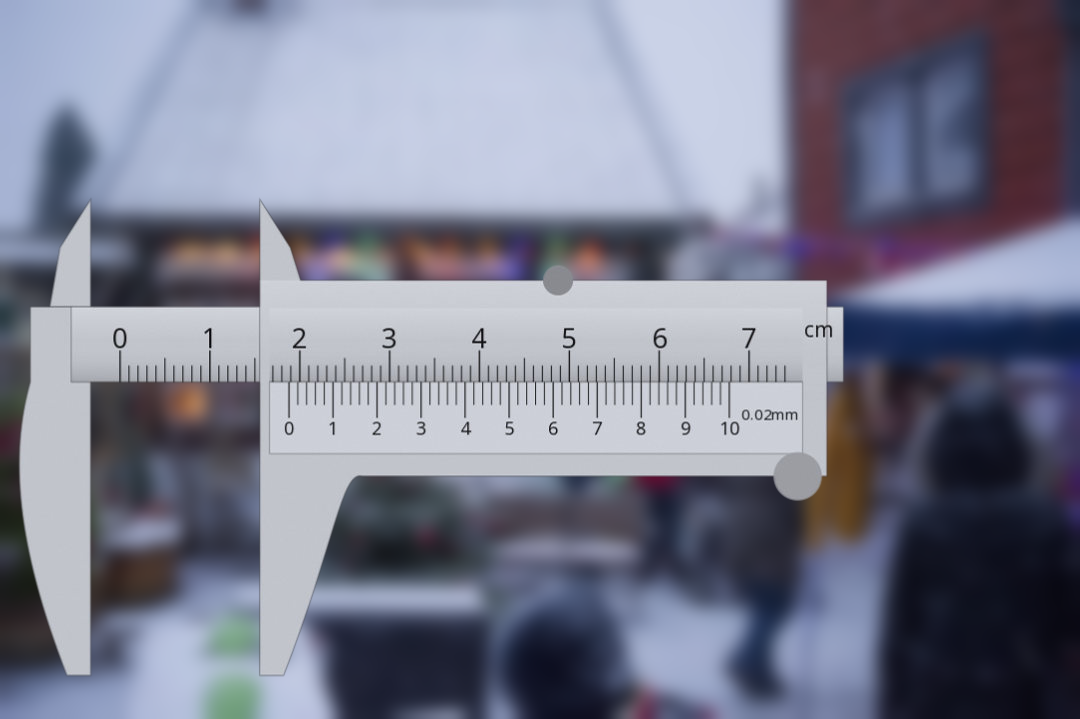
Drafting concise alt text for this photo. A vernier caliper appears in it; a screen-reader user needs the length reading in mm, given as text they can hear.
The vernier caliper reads 18.8 mm
